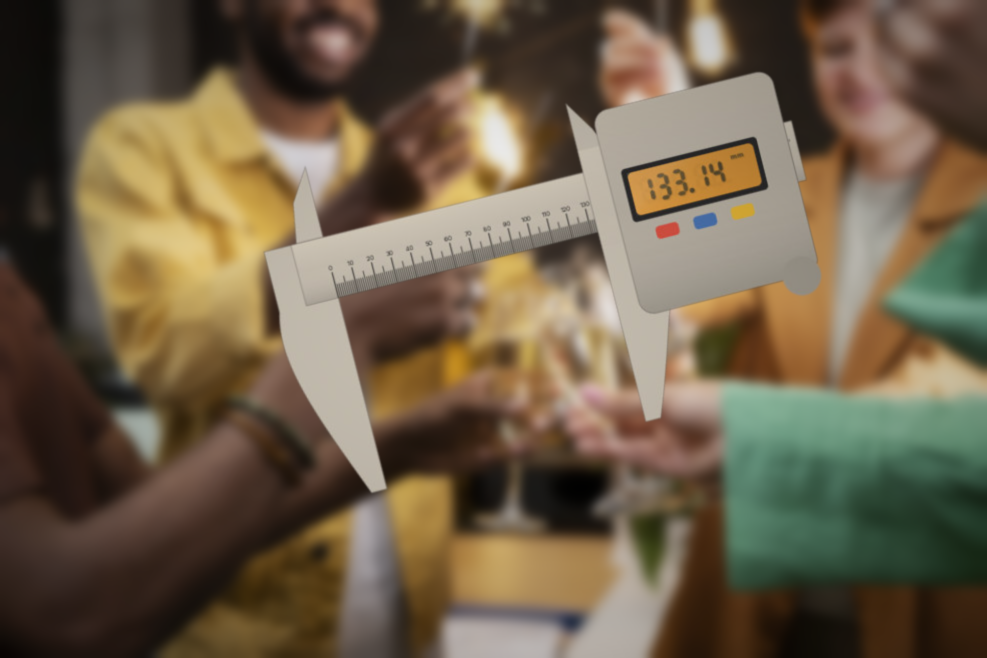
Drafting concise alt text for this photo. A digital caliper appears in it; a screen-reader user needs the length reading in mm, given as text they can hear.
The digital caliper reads 133.14 mm
